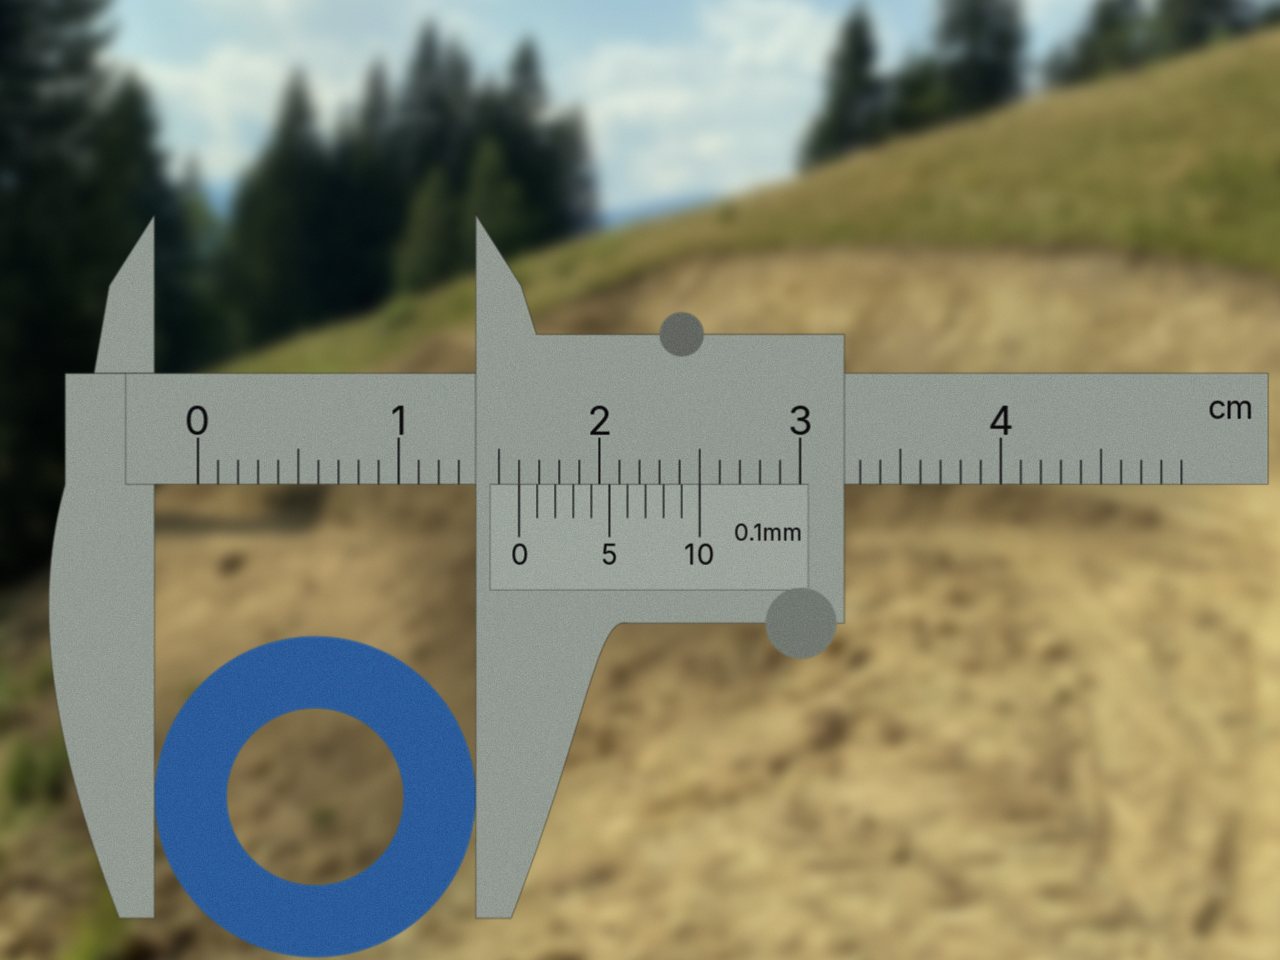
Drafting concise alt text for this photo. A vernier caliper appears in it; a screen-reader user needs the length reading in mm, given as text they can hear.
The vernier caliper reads 16.0 mm
